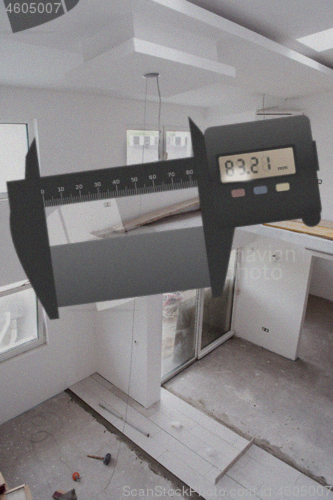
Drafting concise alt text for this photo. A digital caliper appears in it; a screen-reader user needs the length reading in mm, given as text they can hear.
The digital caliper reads 83.21 mm
